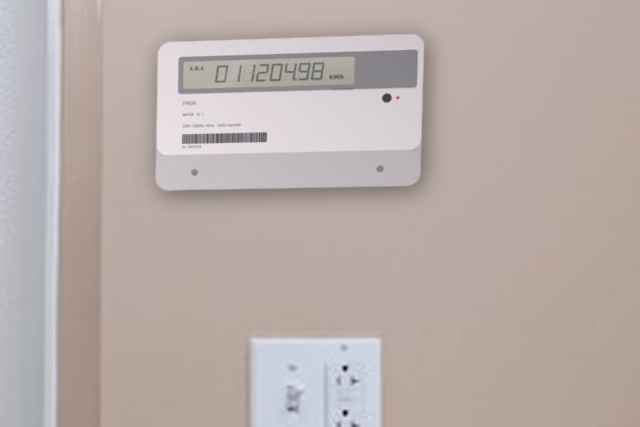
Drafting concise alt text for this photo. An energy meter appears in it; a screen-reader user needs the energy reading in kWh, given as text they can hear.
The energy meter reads 11204.98 kWh
